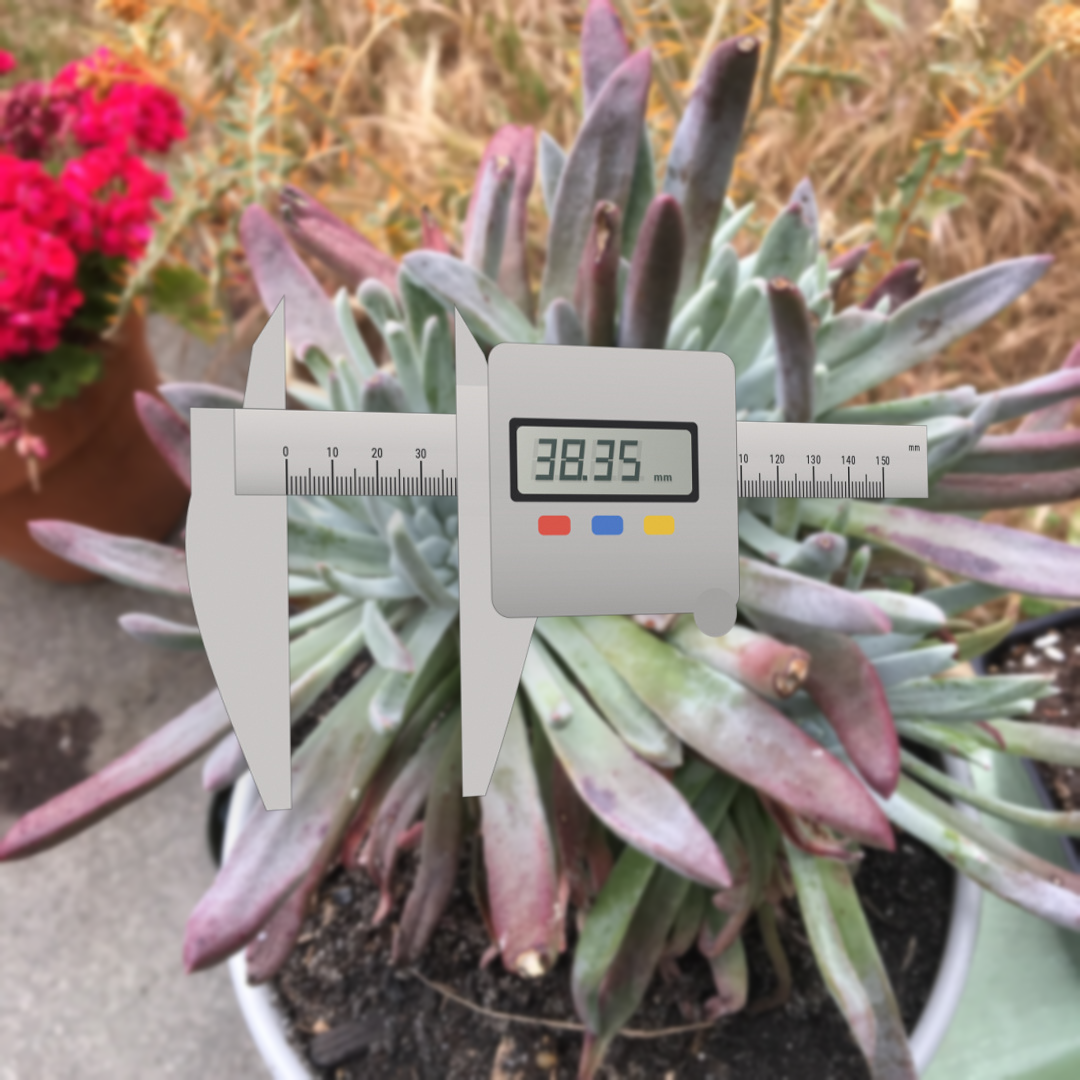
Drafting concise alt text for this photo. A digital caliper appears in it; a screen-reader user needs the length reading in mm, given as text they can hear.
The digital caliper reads 38.35 mm
